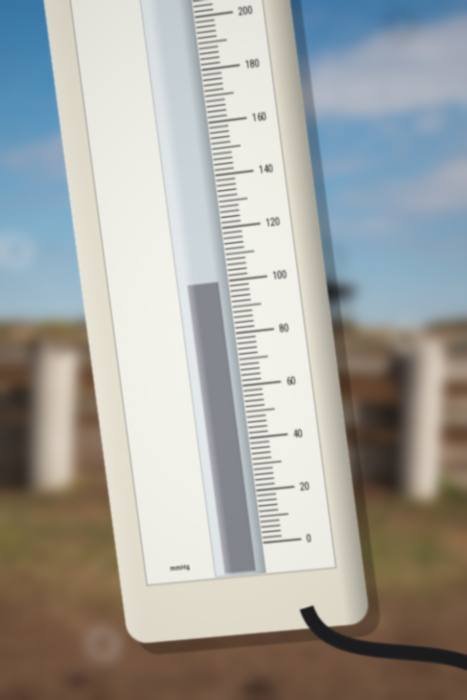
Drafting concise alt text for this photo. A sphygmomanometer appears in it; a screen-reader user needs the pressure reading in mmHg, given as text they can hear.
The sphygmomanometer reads 100 mmHg
